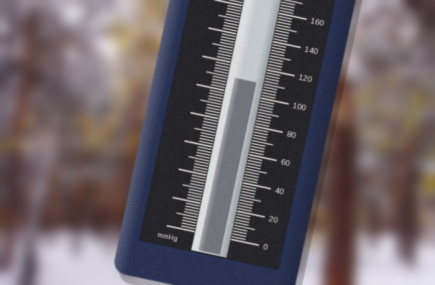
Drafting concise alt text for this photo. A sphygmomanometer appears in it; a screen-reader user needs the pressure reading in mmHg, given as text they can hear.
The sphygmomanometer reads 110 mmHg
